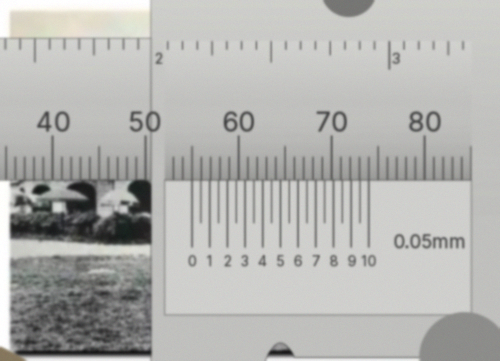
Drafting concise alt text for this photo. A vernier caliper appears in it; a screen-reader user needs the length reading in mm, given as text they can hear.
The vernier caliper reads 55.0 mm
